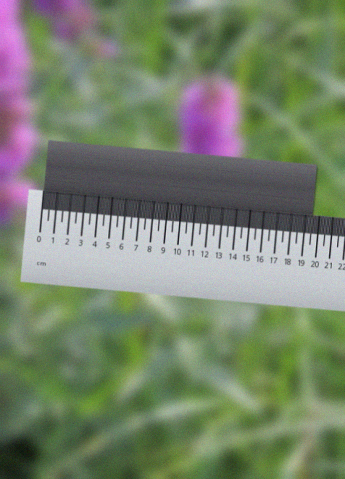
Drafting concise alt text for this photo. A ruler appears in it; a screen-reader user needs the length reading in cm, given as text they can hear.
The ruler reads 19.5 cm
